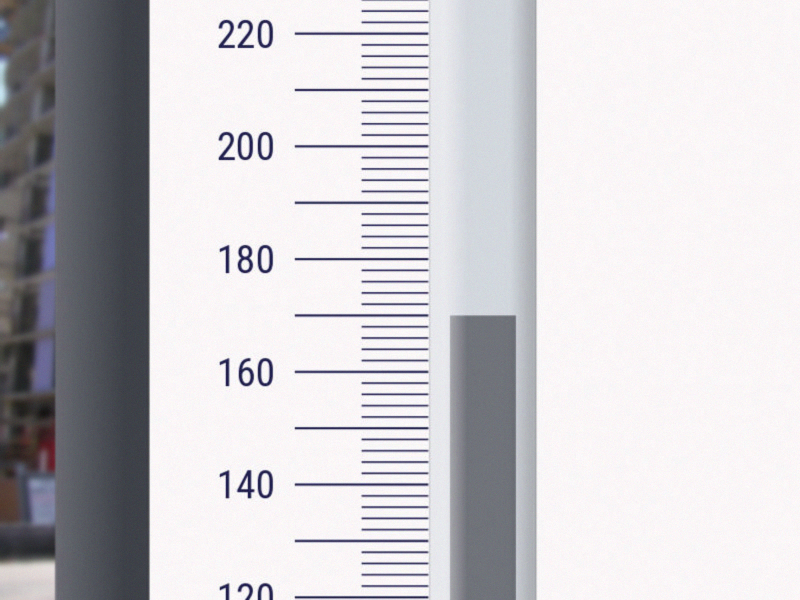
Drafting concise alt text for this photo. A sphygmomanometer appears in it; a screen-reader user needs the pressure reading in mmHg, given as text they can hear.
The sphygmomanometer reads 170 mmHg
